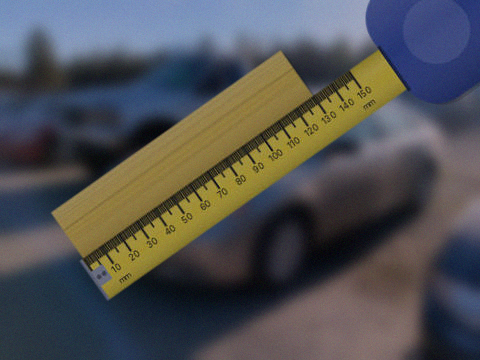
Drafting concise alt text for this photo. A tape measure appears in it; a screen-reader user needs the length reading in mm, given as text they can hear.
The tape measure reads 130 mm
